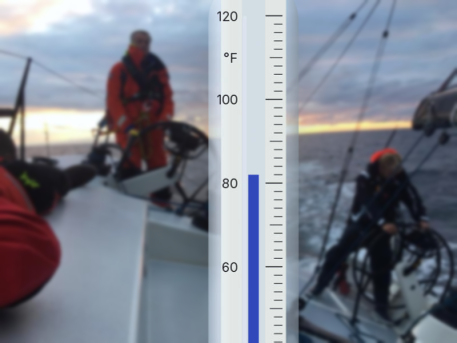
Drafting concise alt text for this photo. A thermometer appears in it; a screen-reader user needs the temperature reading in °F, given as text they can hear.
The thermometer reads 82 °F
